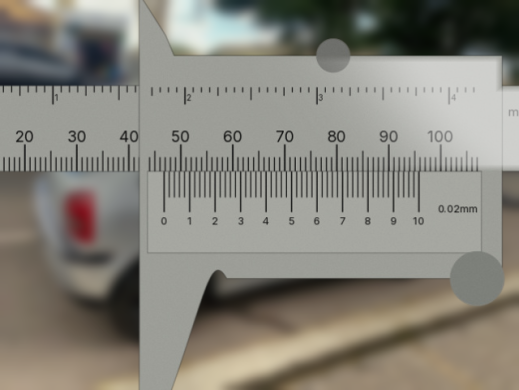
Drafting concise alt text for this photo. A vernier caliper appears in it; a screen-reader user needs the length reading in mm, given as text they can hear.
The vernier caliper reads 46.8 mm
